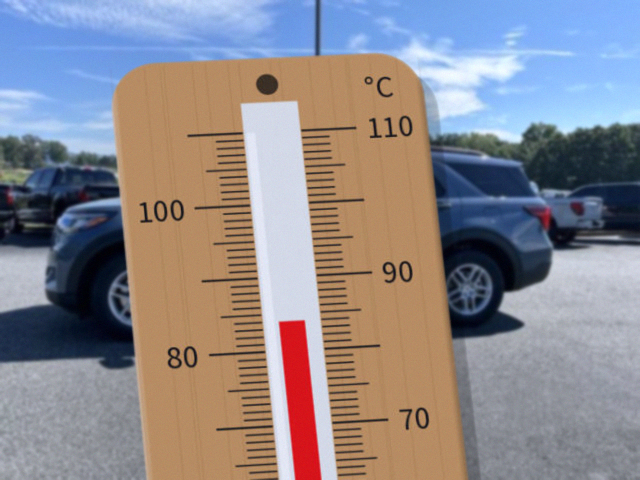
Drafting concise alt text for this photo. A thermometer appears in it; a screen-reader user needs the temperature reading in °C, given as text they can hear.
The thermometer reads 84 °C
